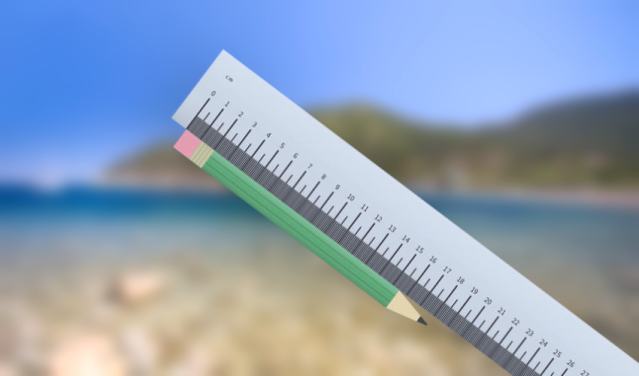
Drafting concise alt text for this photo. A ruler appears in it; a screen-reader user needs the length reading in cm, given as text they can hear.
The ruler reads 18 cm
